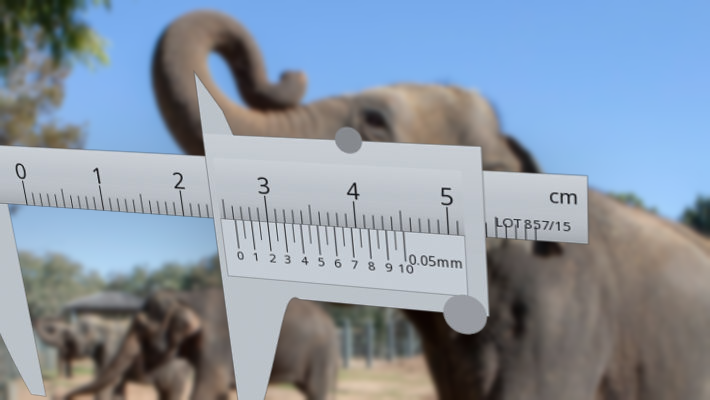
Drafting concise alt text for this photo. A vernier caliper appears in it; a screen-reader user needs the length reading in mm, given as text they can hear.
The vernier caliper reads 26.2 mm
